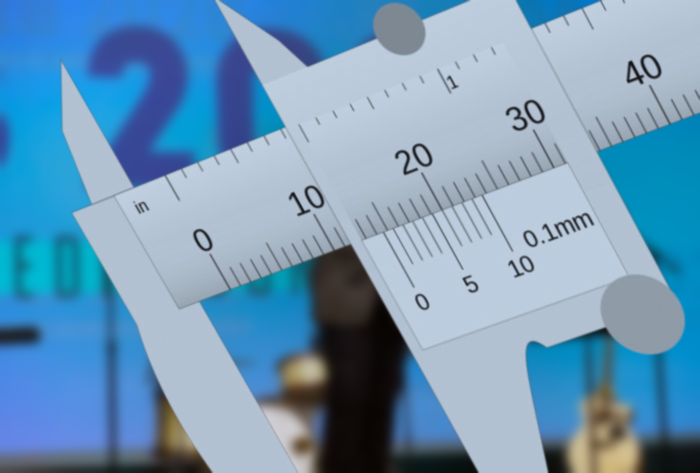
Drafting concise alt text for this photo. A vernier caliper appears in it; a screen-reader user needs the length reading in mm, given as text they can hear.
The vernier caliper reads 14.6 mm
